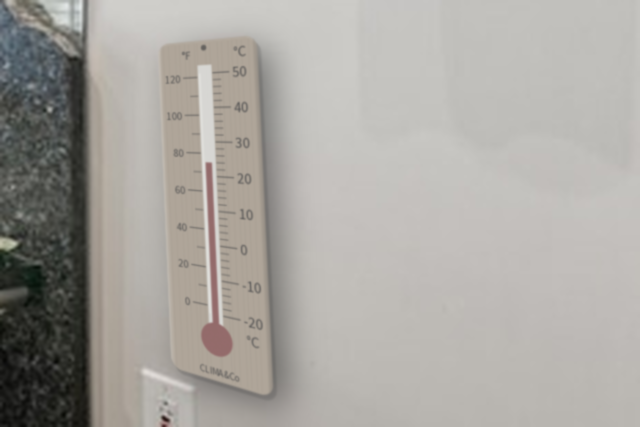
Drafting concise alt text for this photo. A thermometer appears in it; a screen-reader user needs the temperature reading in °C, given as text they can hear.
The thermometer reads 24 °C
